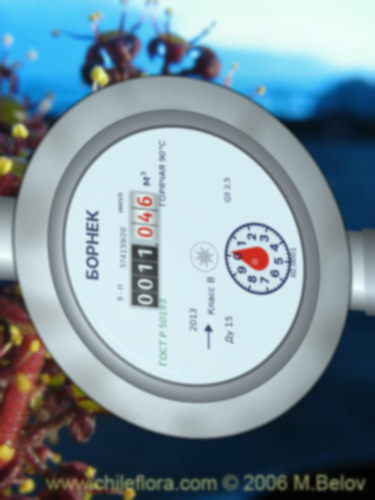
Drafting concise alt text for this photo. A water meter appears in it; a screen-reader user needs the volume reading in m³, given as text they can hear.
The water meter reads 11.0460 m³
